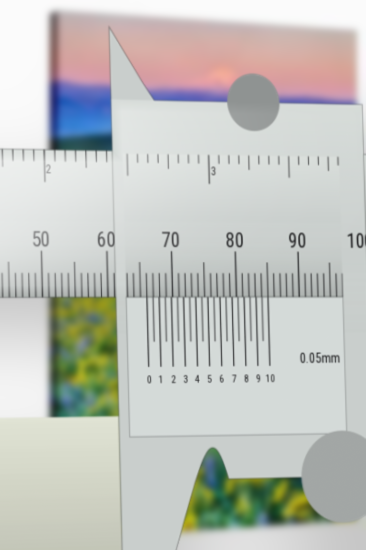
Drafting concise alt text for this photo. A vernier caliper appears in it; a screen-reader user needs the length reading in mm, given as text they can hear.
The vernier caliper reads 66.0 mm
